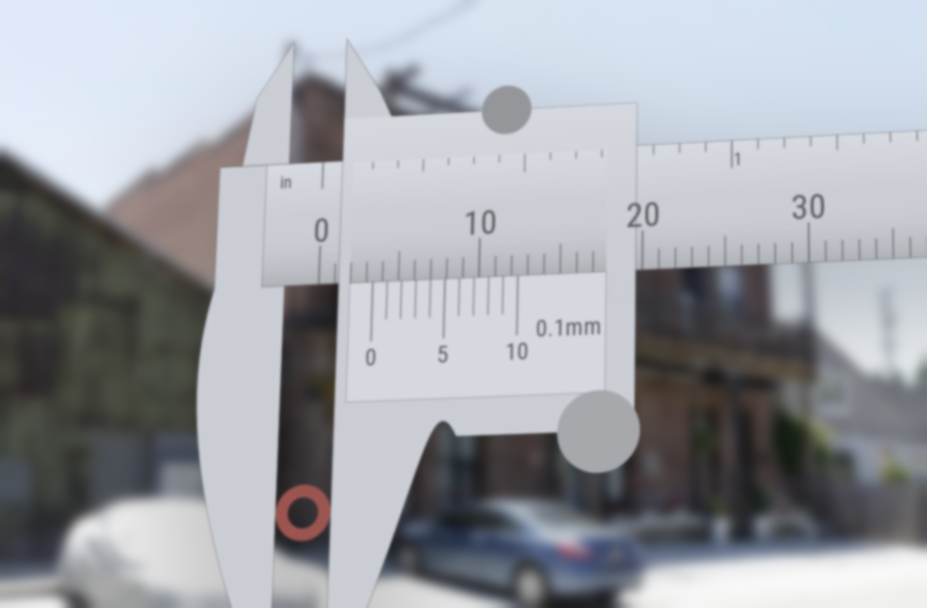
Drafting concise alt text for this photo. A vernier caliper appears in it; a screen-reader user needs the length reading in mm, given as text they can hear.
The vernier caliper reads 3.4 mm
